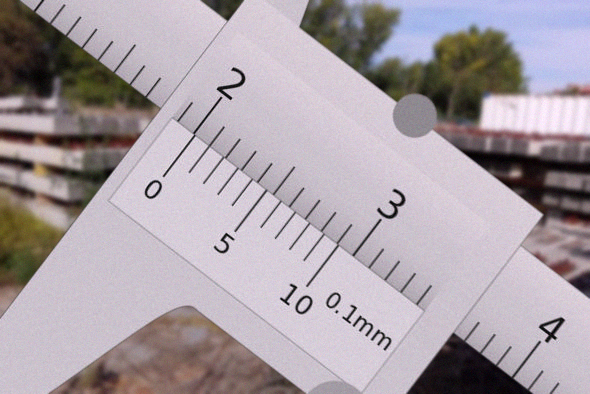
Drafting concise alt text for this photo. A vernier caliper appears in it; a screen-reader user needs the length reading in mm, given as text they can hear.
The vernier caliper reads 20.1 mm
